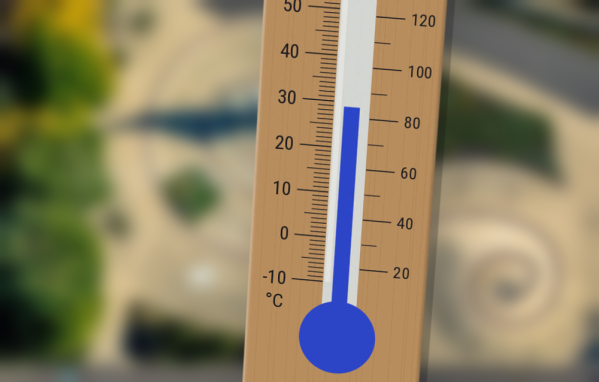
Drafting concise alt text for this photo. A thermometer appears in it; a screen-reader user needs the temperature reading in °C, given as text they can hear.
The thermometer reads 29 °C
